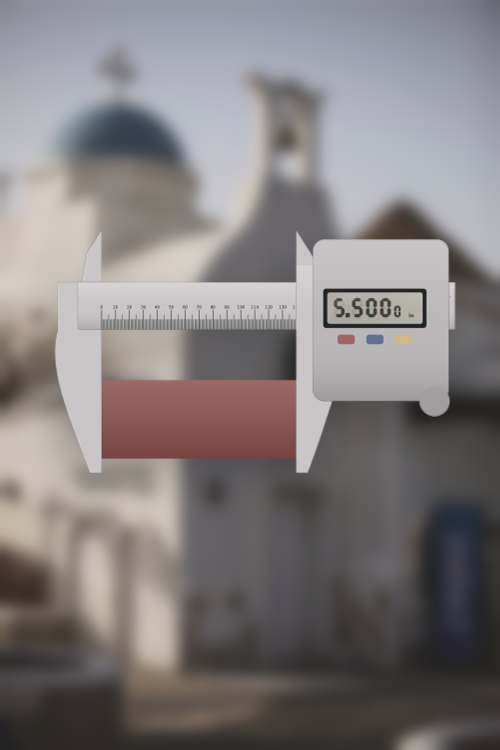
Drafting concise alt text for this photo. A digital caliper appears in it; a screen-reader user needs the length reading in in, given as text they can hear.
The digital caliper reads 5.5000 in
